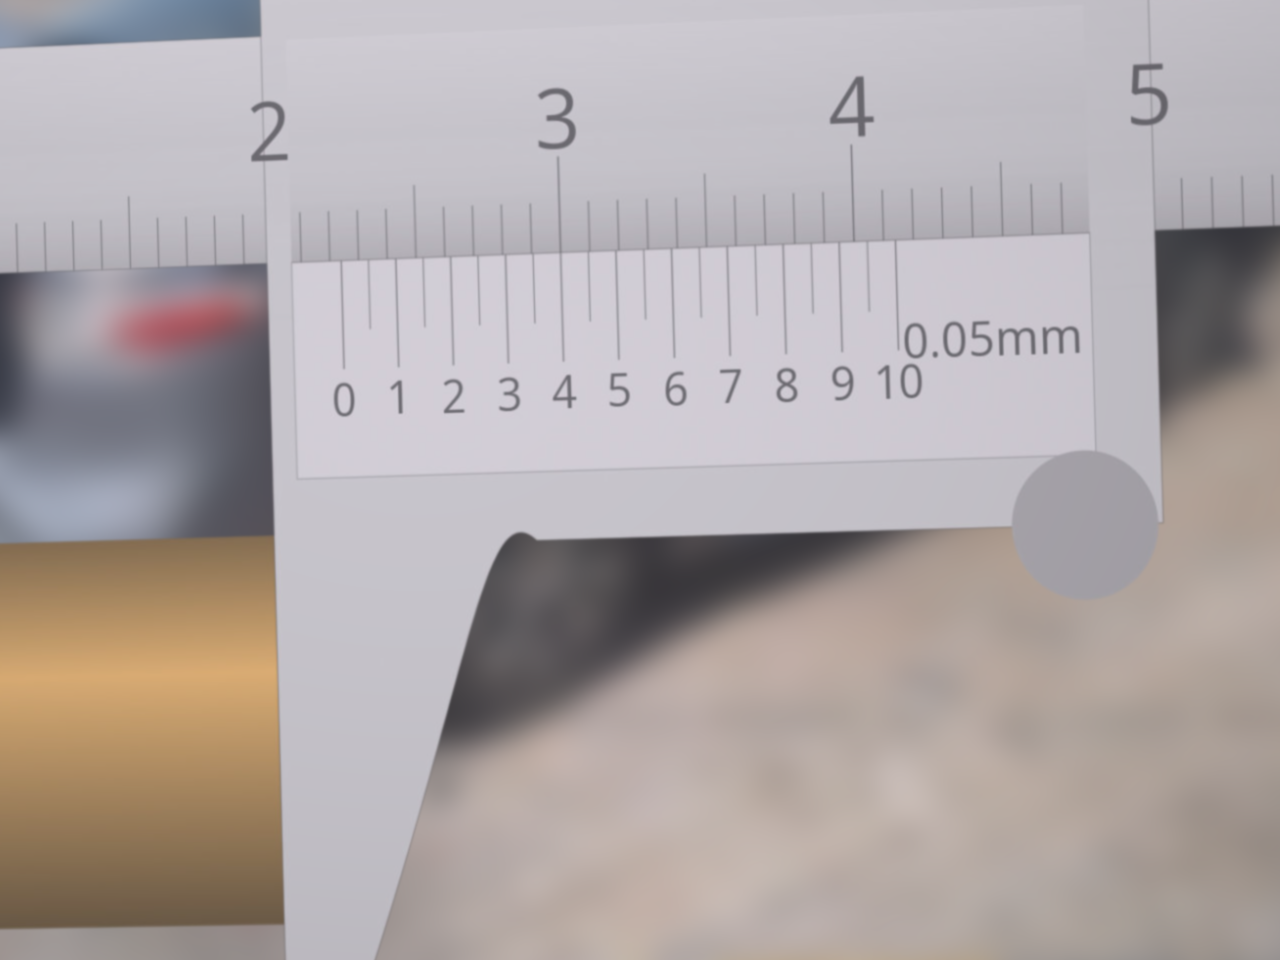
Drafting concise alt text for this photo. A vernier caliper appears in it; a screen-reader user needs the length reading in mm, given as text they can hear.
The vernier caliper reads 22.4 mm
